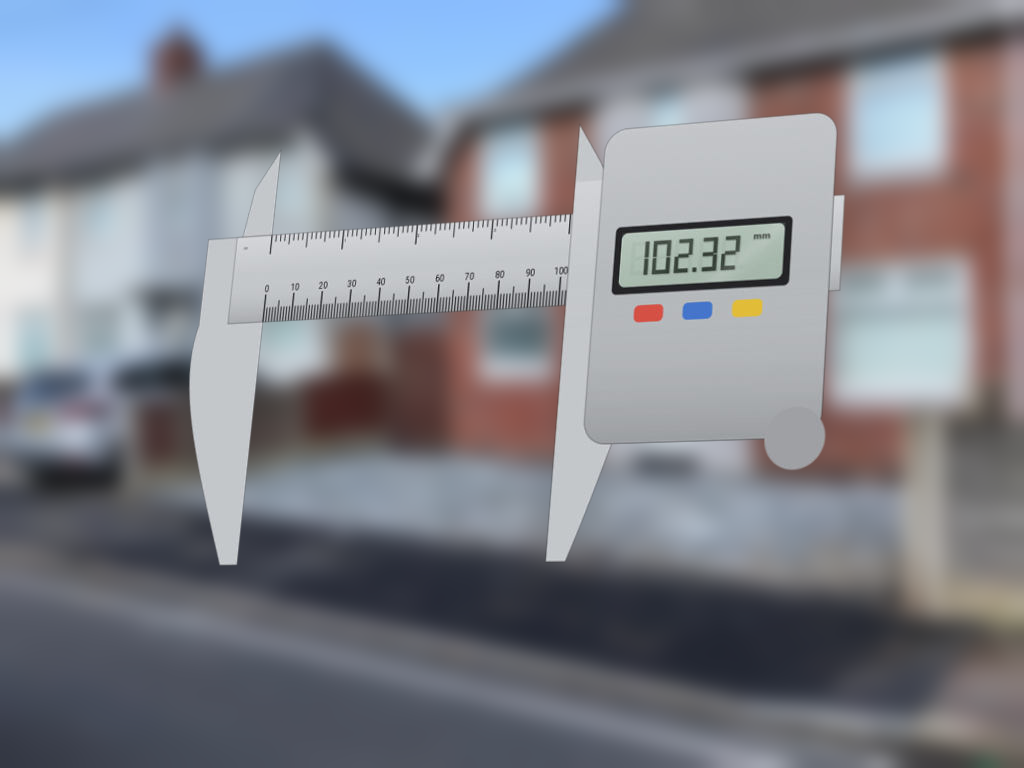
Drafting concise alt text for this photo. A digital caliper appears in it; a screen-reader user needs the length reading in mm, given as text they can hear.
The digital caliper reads 102.32 mm
